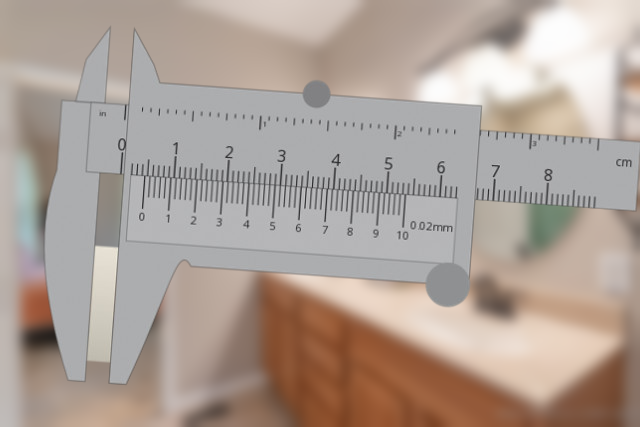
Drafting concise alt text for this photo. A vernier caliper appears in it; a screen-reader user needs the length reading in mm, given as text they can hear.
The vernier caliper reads 4.5 mm
